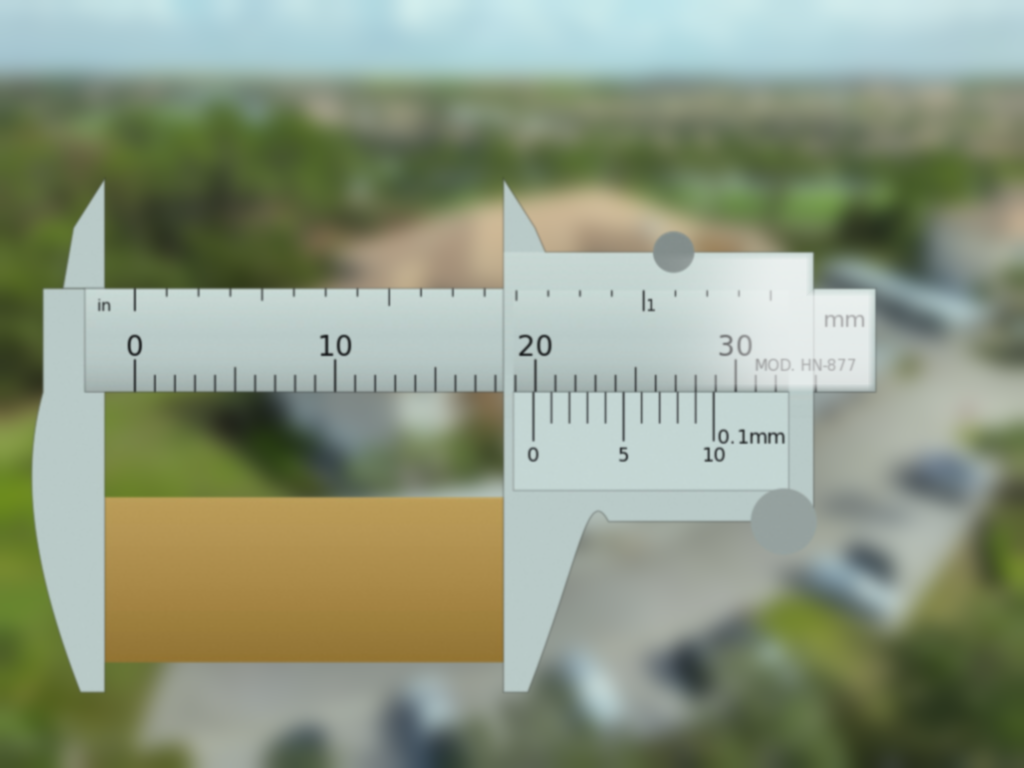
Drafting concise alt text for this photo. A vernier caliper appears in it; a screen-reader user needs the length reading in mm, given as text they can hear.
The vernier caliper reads 19.9 mm
